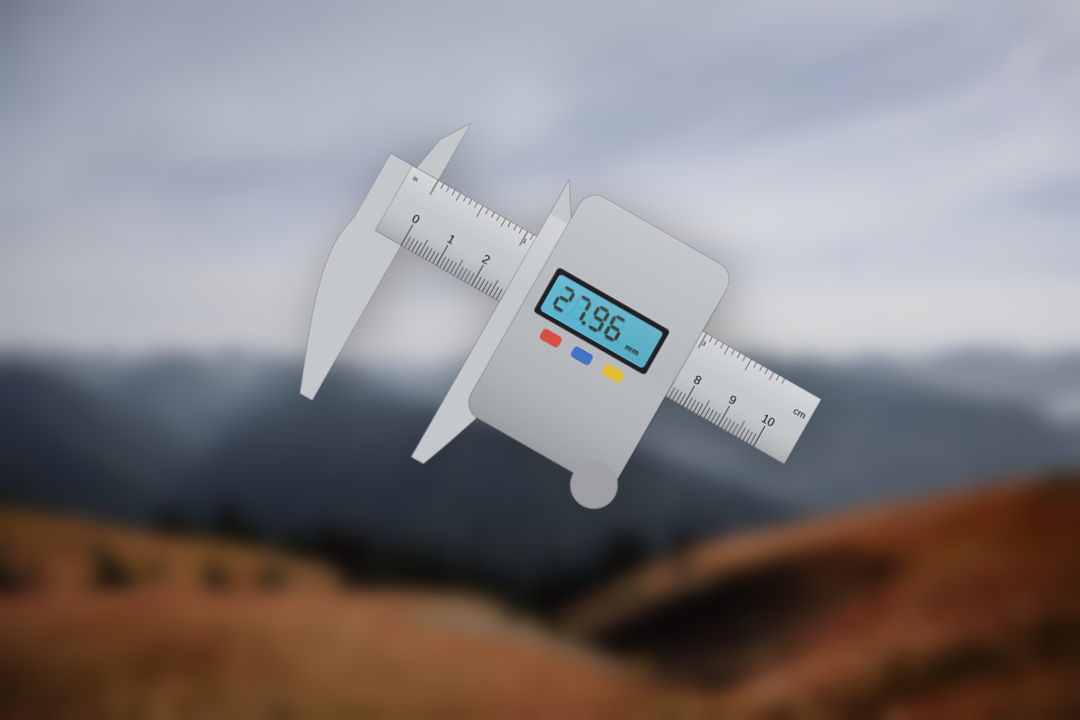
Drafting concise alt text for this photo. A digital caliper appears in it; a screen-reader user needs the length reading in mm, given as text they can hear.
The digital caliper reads 27.96 mm
